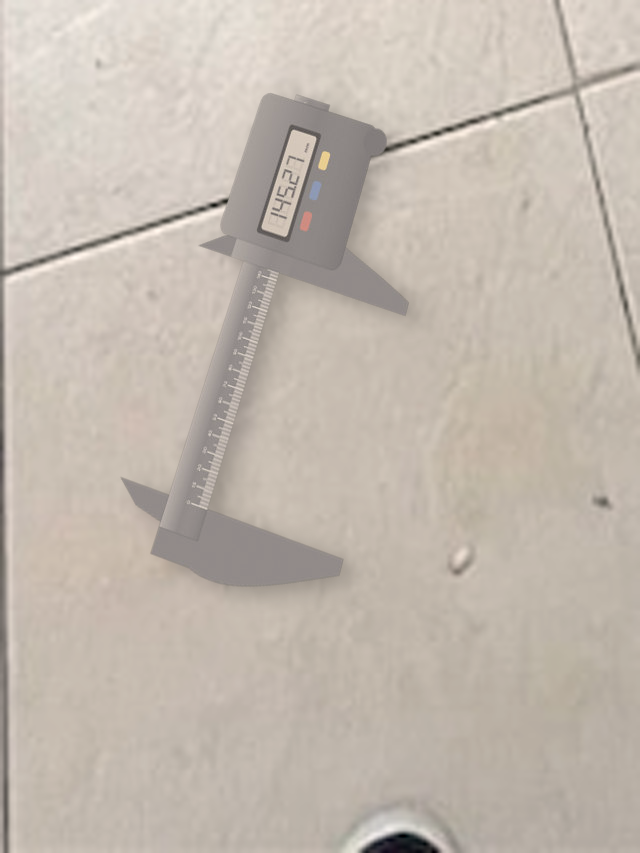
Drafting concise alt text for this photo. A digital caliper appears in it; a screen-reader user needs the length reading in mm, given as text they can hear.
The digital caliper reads 145.27 mm
